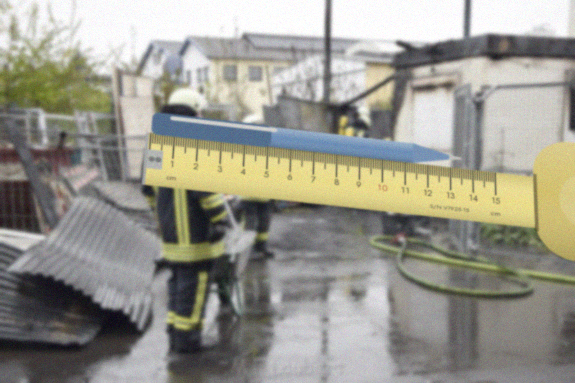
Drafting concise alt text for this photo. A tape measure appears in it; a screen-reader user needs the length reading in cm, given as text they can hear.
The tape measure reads 13.5 cm
